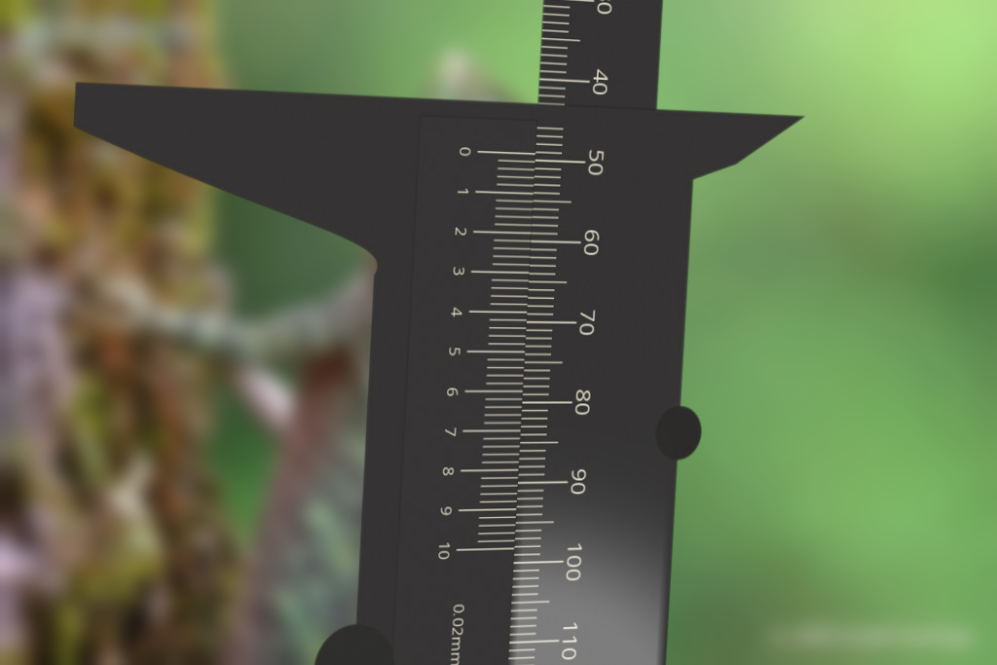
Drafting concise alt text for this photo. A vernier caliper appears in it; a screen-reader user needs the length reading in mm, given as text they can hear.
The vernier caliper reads 49.2 mm
